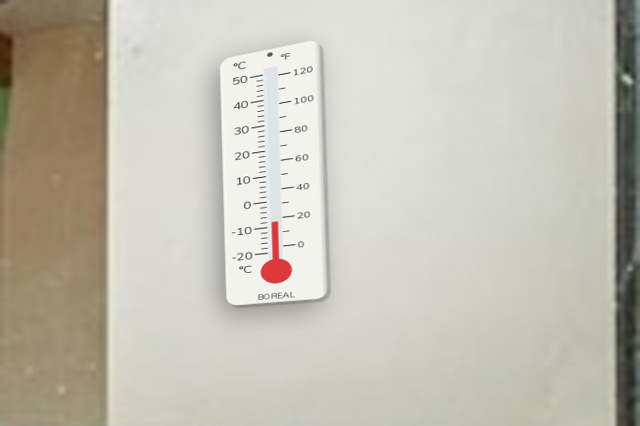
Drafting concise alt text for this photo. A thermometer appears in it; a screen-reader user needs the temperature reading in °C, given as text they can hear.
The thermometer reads -8 °C
